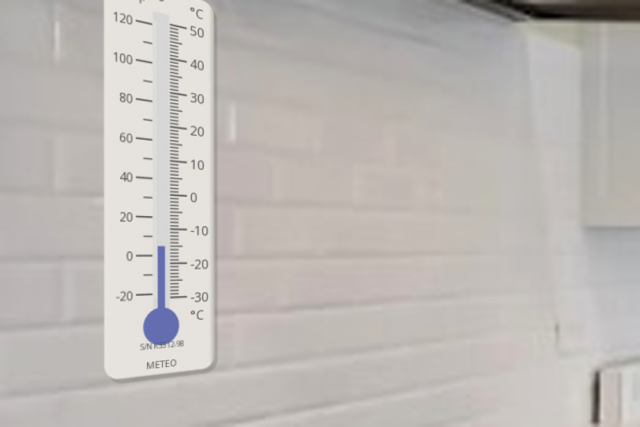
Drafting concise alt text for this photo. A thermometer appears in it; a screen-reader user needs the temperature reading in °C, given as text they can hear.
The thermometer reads -15 °C
